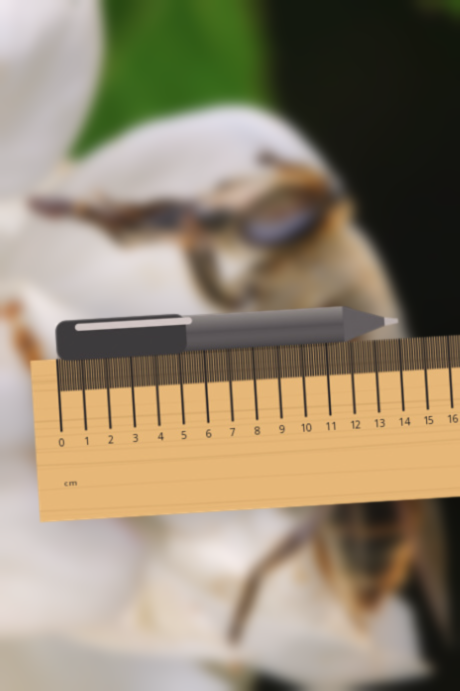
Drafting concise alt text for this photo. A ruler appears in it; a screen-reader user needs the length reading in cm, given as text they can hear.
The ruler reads 14 cm
